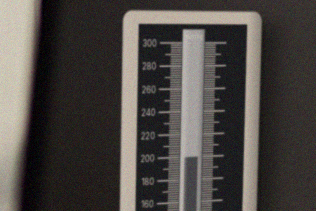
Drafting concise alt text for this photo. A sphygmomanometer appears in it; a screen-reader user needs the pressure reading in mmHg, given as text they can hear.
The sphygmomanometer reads 200 mmHg
